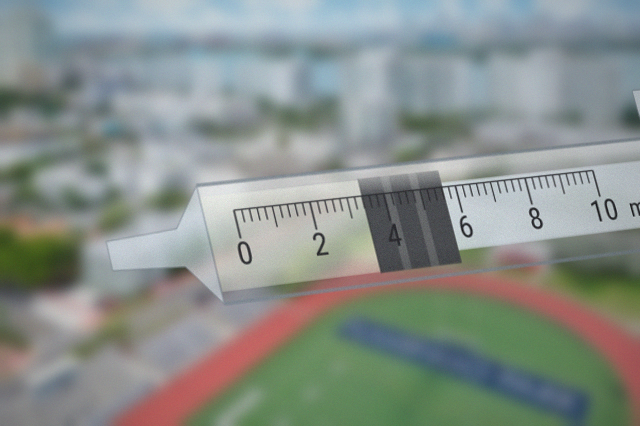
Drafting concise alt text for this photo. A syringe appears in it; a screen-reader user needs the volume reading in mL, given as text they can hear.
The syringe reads 3.4 mL
